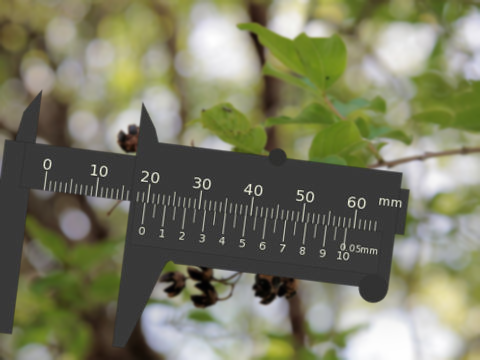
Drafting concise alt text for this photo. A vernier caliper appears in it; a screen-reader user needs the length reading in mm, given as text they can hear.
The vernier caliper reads 19.5 mm
